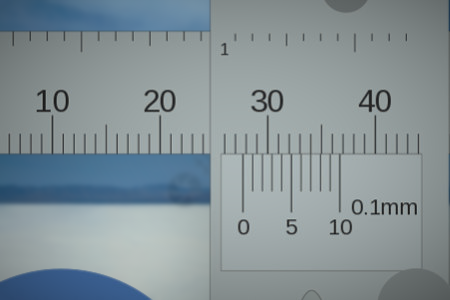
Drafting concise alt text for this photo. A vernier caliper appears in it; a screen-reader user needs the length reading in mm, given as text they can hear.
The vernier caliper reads 27.7 mm
